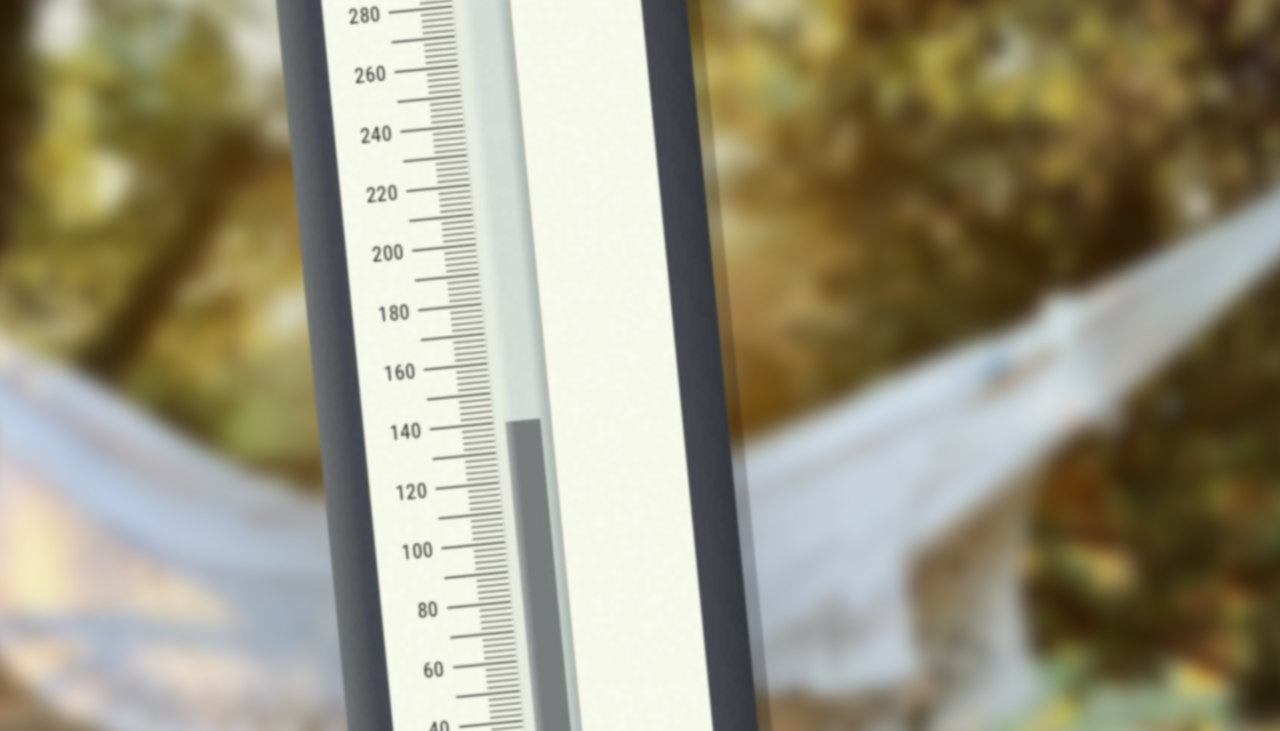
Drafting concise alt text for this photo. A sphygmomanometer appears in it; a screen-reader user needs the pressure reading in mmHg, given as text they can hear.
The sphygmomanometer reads 140 mmHg
